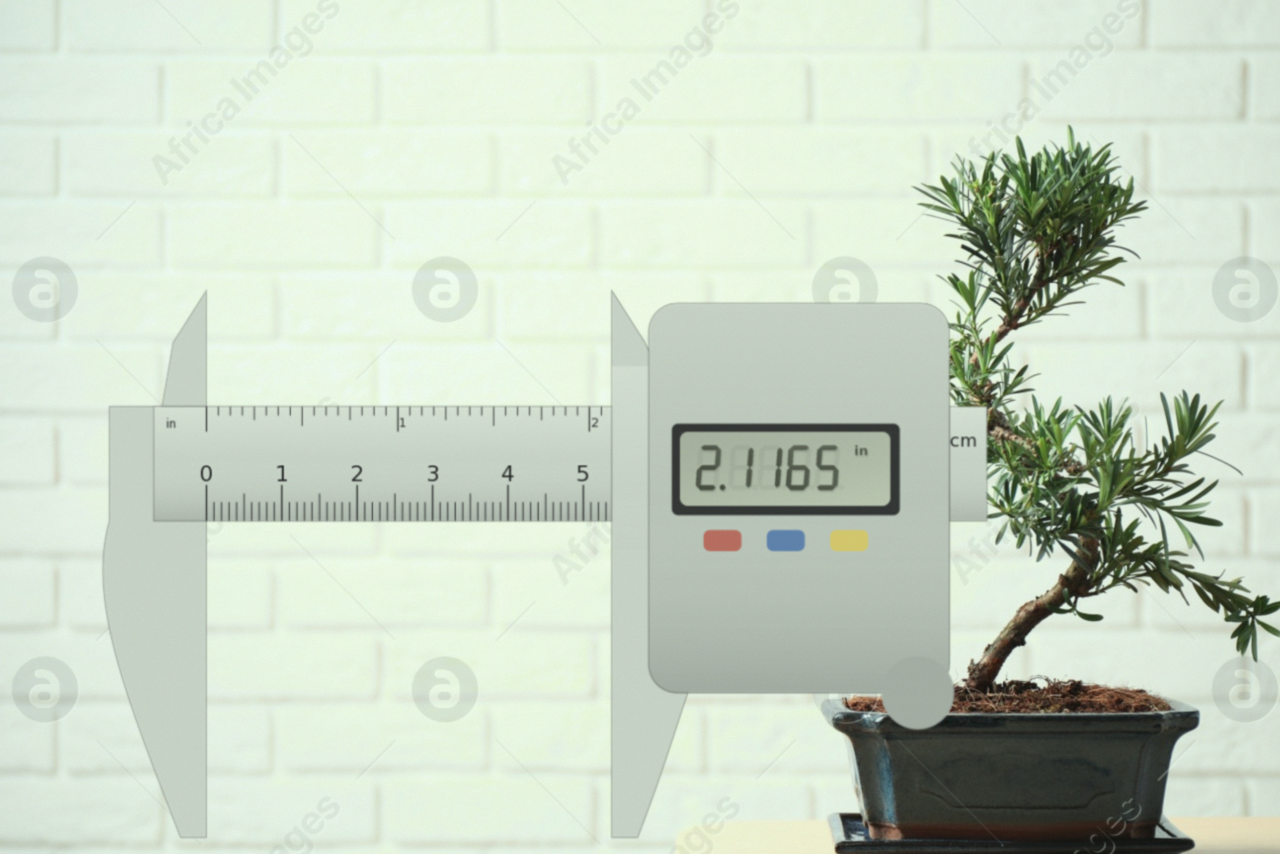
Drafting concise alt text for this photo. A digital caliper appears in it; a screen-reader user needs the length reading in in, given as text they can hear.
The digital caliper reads 2.1165 in
